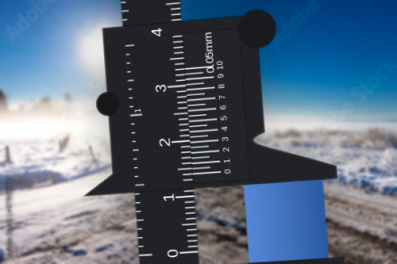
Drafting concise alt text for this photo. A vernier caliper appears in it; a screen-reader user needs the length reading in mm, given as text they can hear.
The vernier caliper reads 14.0 mm
